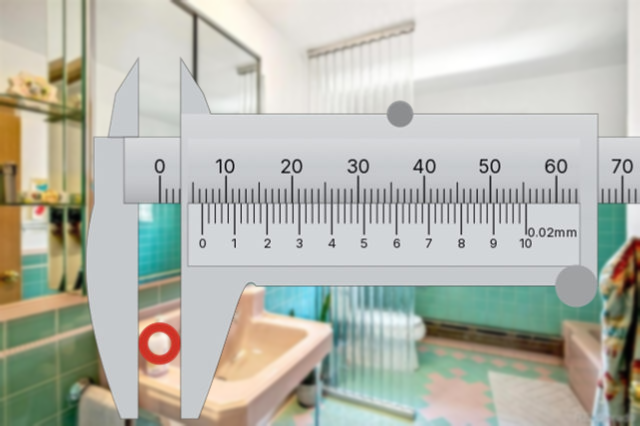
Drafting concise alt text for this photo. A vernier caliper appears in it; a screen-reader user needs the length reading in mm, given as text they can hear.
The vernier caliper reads 6.4 mm
